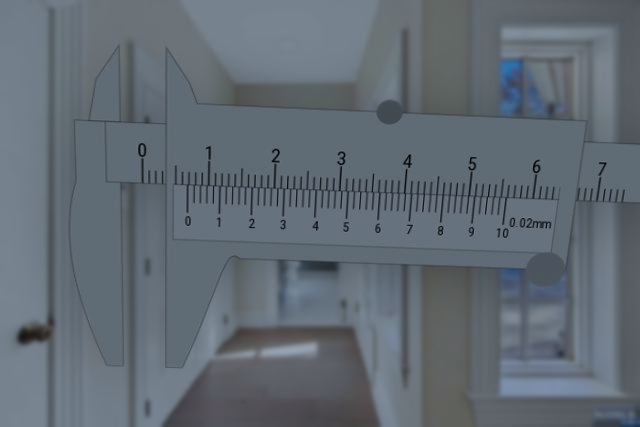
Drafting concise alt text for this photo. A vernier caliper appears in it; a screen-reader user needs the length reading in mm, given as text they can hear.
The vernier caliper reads 6.8 mm
